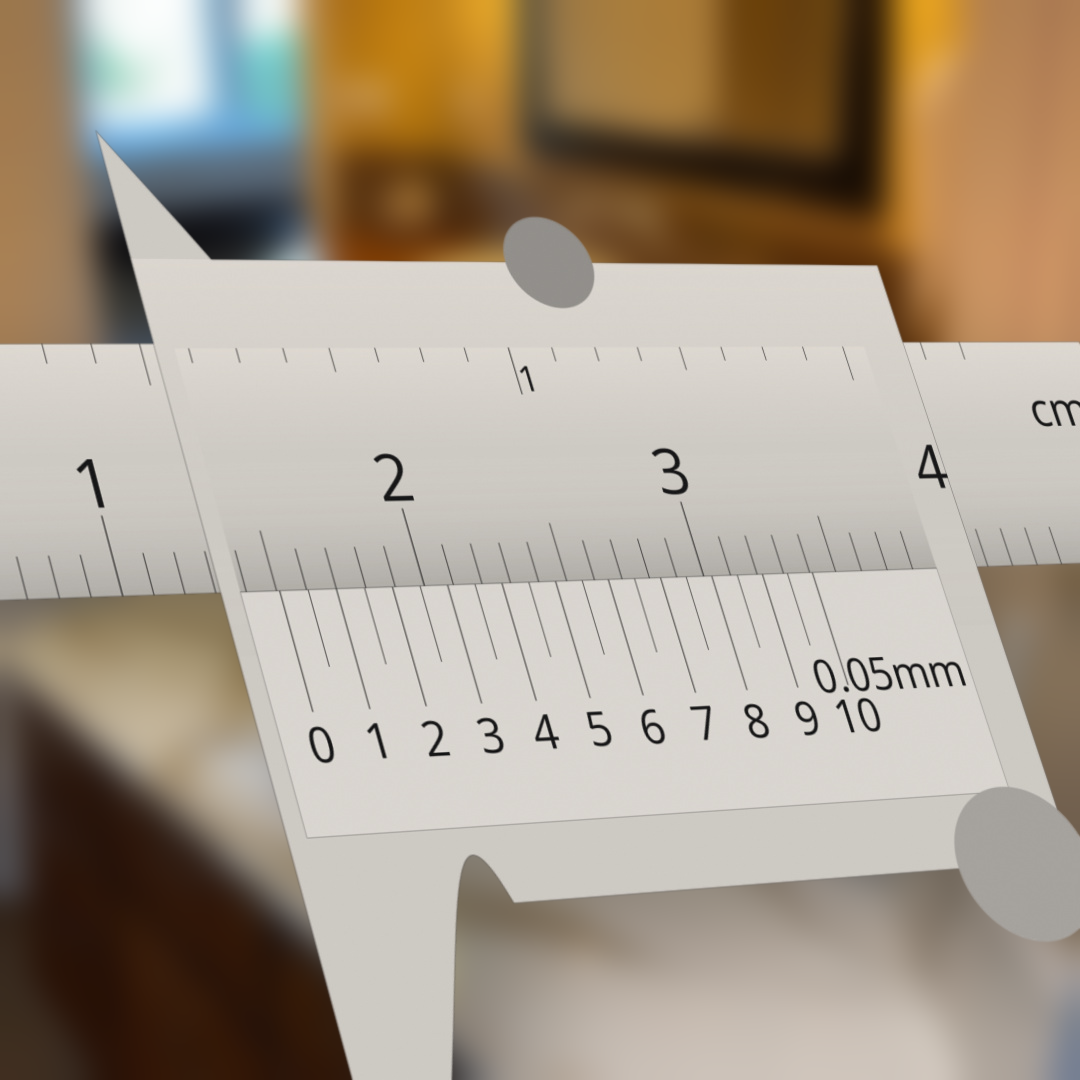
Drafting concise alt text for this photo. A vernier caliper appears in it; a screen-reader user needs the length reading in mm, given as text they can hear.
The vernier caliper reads 15.10 mm
